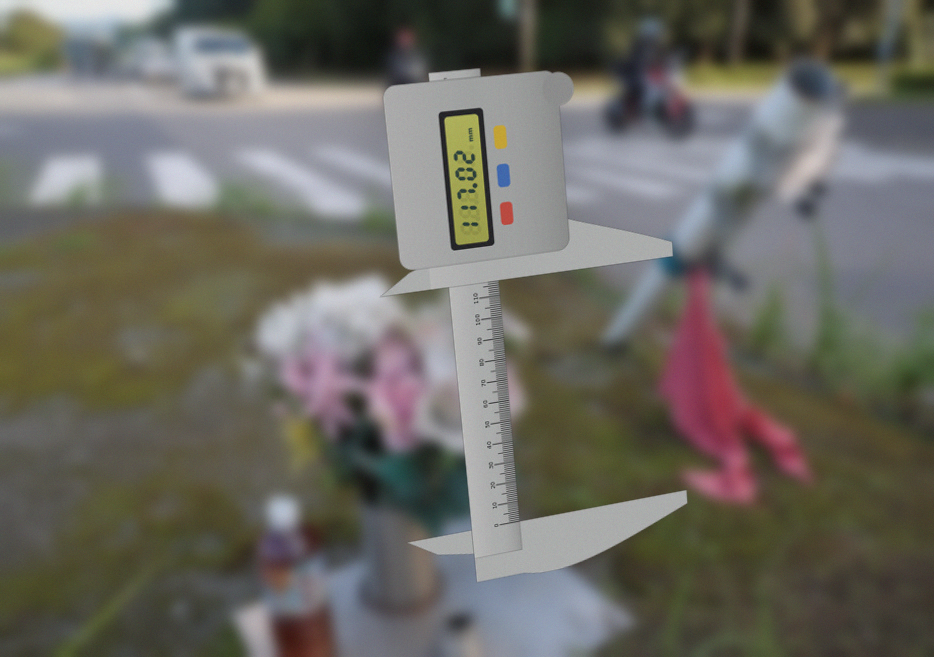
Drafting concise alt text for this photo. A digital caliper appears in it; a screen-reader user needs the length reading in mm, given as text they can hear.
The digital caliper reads 117.02 mm
